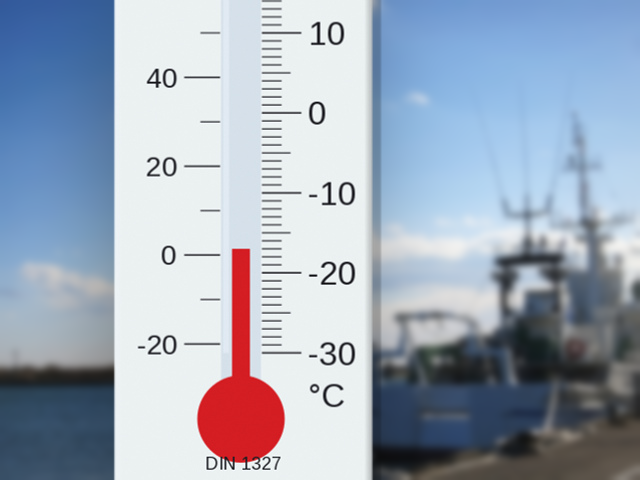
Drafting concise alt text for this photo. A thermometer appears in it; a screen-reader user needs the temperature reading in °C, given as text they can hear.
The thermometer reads -17 °C
